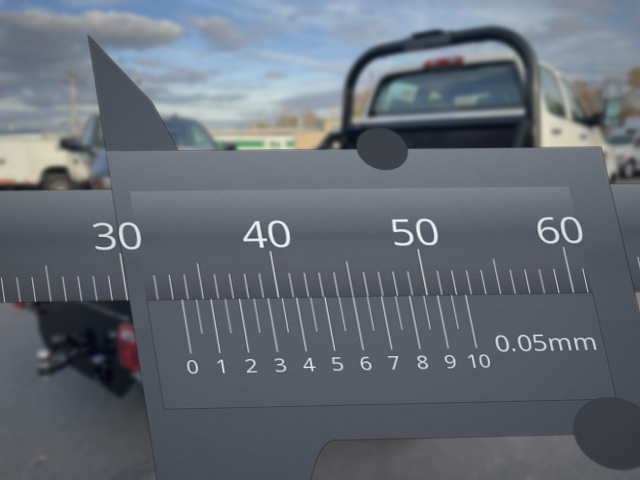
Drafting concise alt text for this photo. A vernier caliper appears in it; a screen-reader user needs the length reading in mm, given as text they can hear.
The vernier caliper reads 33.6 mm
